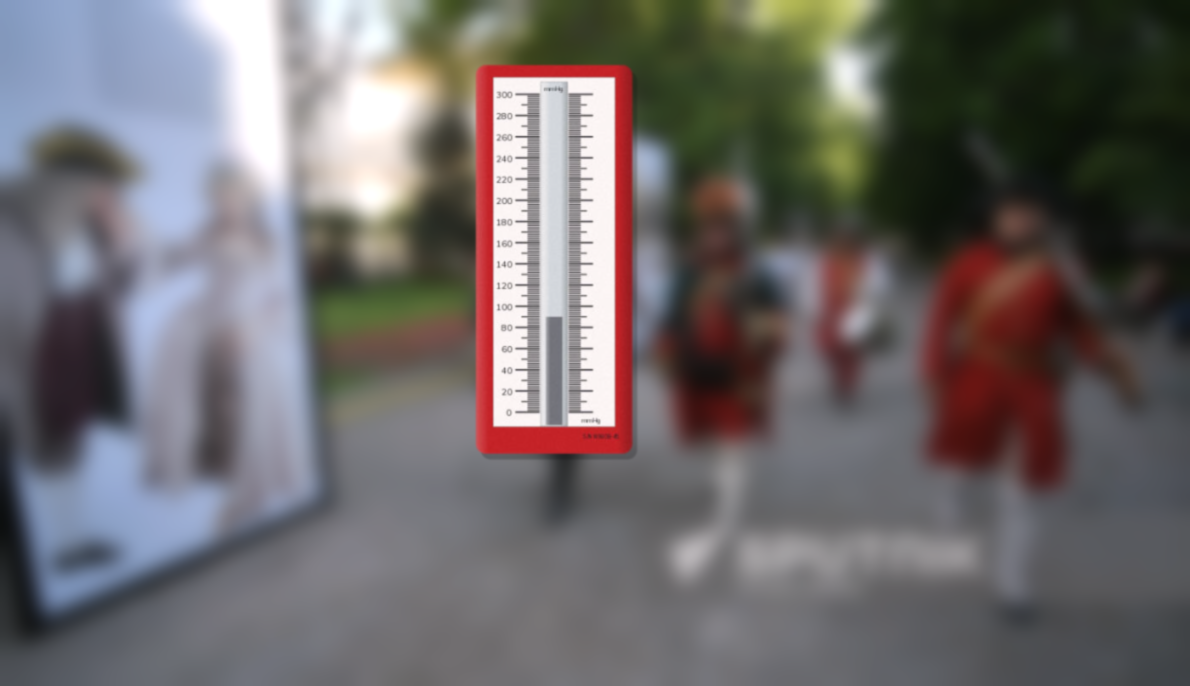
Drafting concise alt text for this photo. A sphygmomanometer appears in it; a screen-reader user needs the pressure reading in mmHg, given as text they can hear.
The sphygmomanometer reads 90 mmHg
